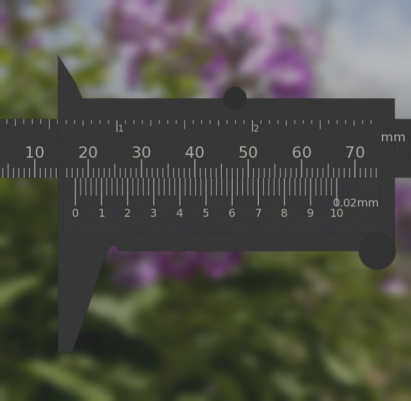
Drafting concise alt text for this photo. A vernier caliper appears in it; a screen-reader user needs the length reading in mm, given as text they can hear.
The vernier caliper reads 17.6 mm
